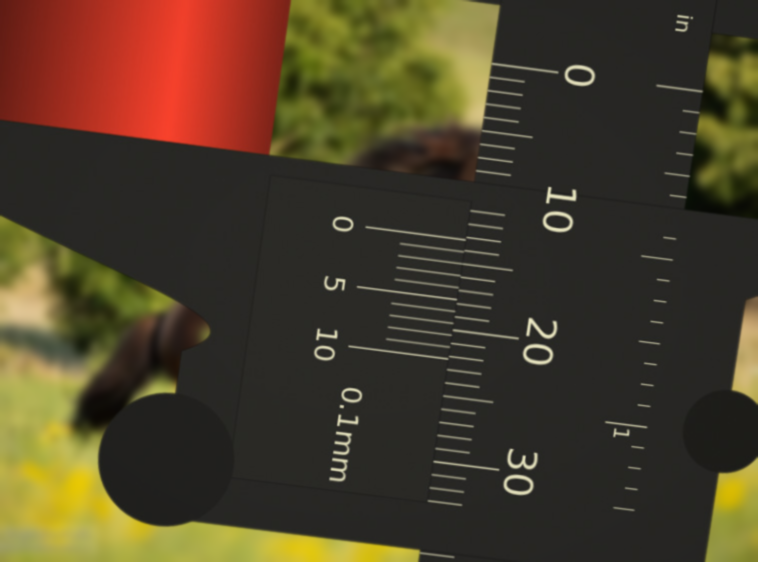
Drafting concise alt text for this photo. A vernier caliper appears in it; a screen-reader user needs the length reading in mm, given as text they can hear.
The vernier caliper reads 13.2 mm
